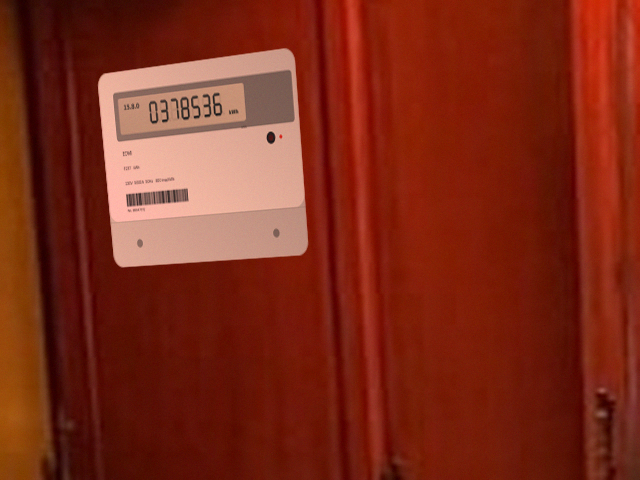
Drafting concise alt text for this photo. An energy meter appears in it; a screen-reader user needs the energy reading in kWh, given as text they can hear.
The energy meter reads 378536 kWh
